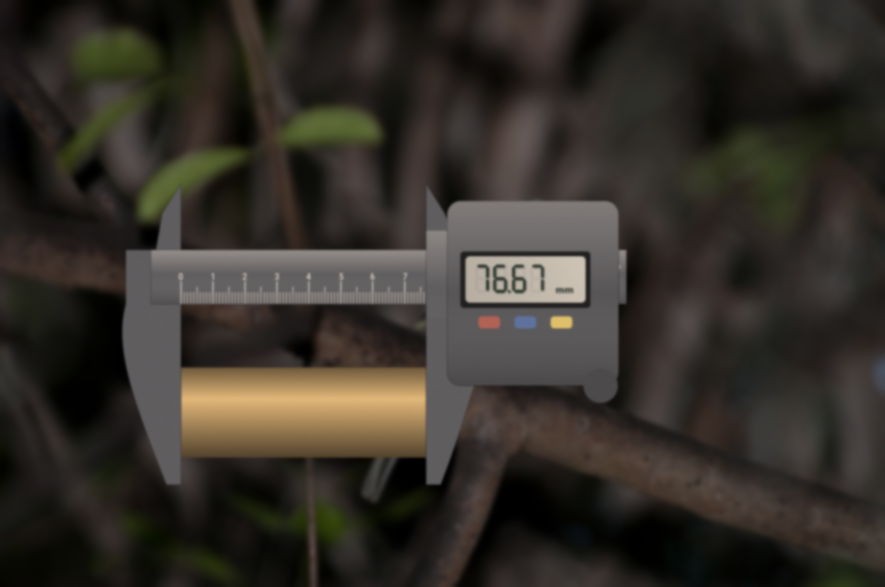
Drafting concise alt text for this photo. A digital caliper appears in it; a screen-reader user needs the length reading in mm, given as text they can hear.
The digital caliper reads 76.67 mm
